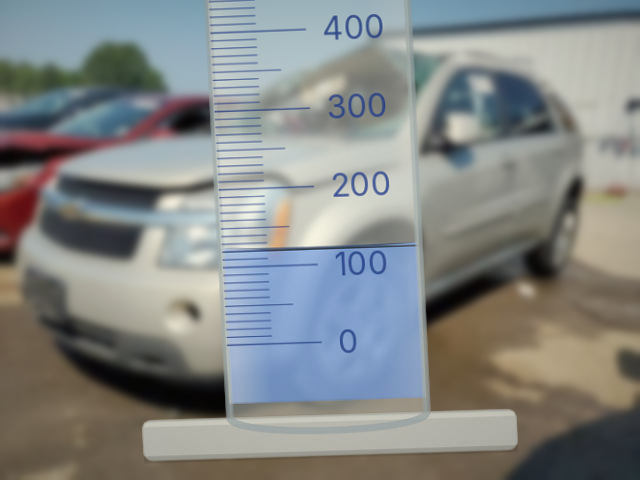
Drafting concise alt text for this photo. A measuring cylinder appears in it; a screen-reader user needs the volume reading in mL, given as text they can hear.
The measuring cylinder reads 120 mL
